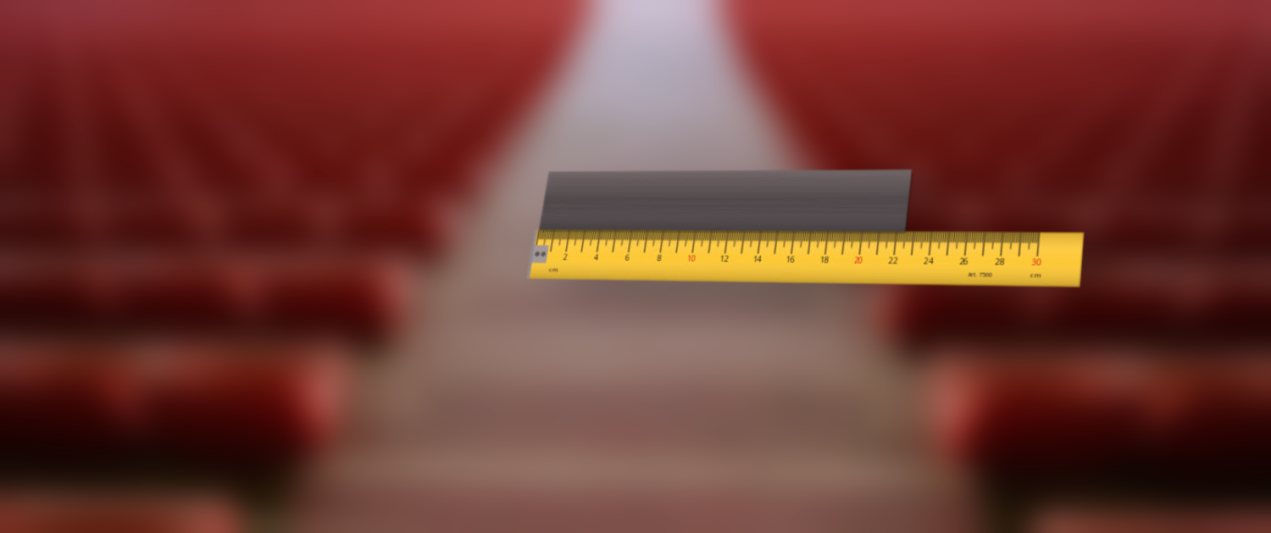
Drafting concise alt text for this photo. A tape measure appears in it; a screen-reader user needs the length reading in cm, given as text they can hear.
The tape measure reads 22.5 cm
